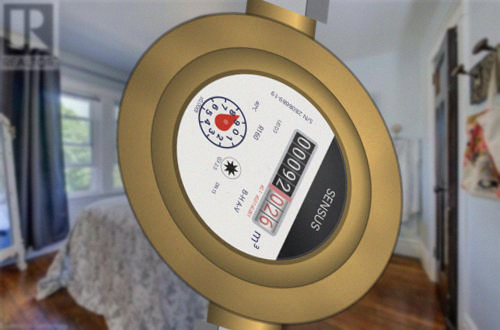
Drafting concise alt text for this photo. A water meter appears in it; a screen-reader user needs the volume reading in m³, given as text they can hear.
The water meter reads 92.0268 m³
